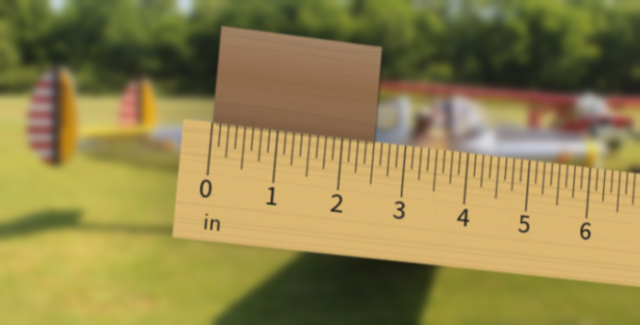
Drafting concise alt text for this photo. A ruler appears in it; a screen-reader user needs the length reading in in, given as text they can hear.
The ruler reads 2.5 in
